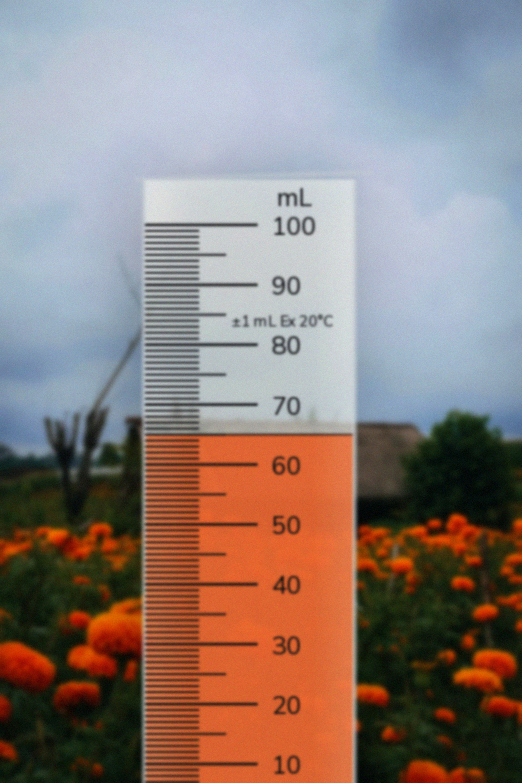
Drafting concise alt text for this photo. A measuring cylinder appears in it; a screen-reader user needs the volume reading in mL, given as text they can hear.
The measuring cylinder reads 65 mL
